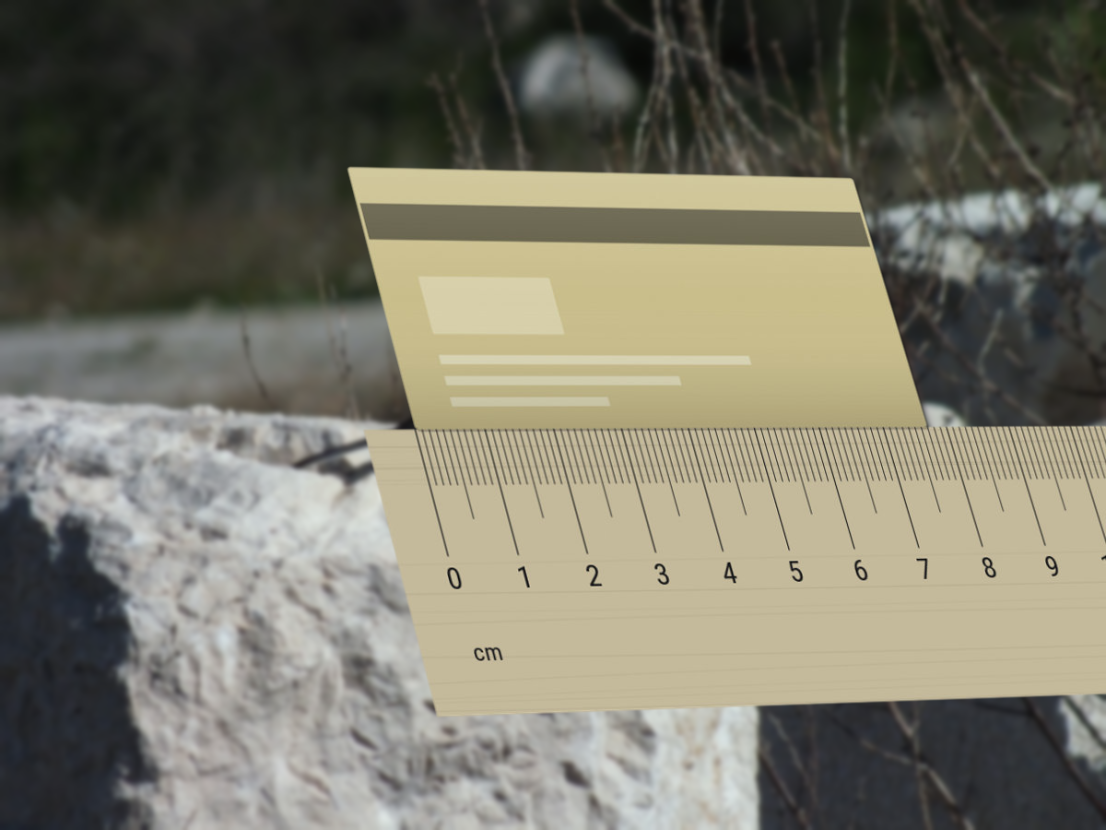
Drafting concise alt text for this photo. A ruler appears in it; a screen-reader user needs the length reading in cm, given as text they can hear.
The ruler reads 7.7 cm
